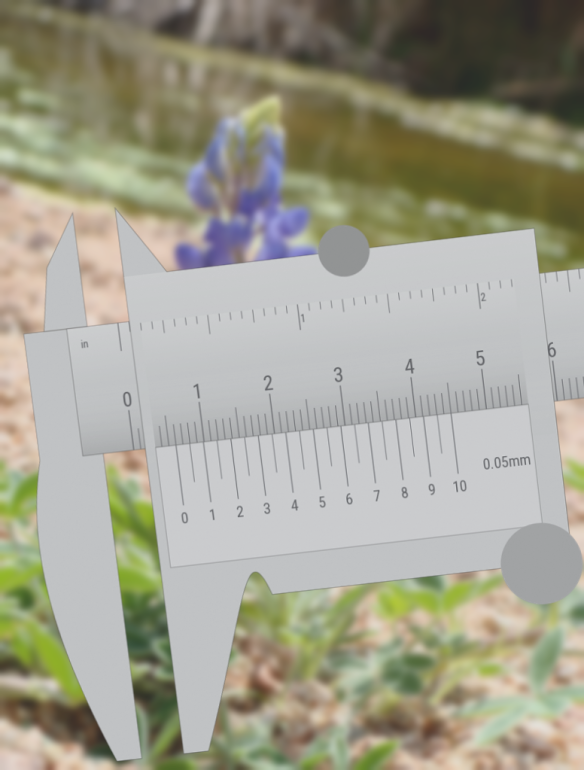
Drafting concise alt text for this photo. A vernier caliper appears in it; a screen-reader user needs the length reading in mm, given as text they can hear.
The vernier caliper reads 6.0 mm
